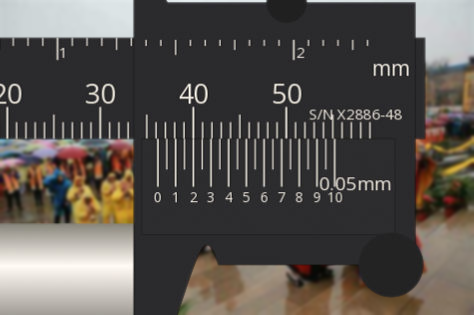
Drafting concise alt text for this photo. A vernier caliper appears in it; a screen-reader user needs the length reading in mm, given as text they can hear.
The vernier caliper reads 36.2 mm
